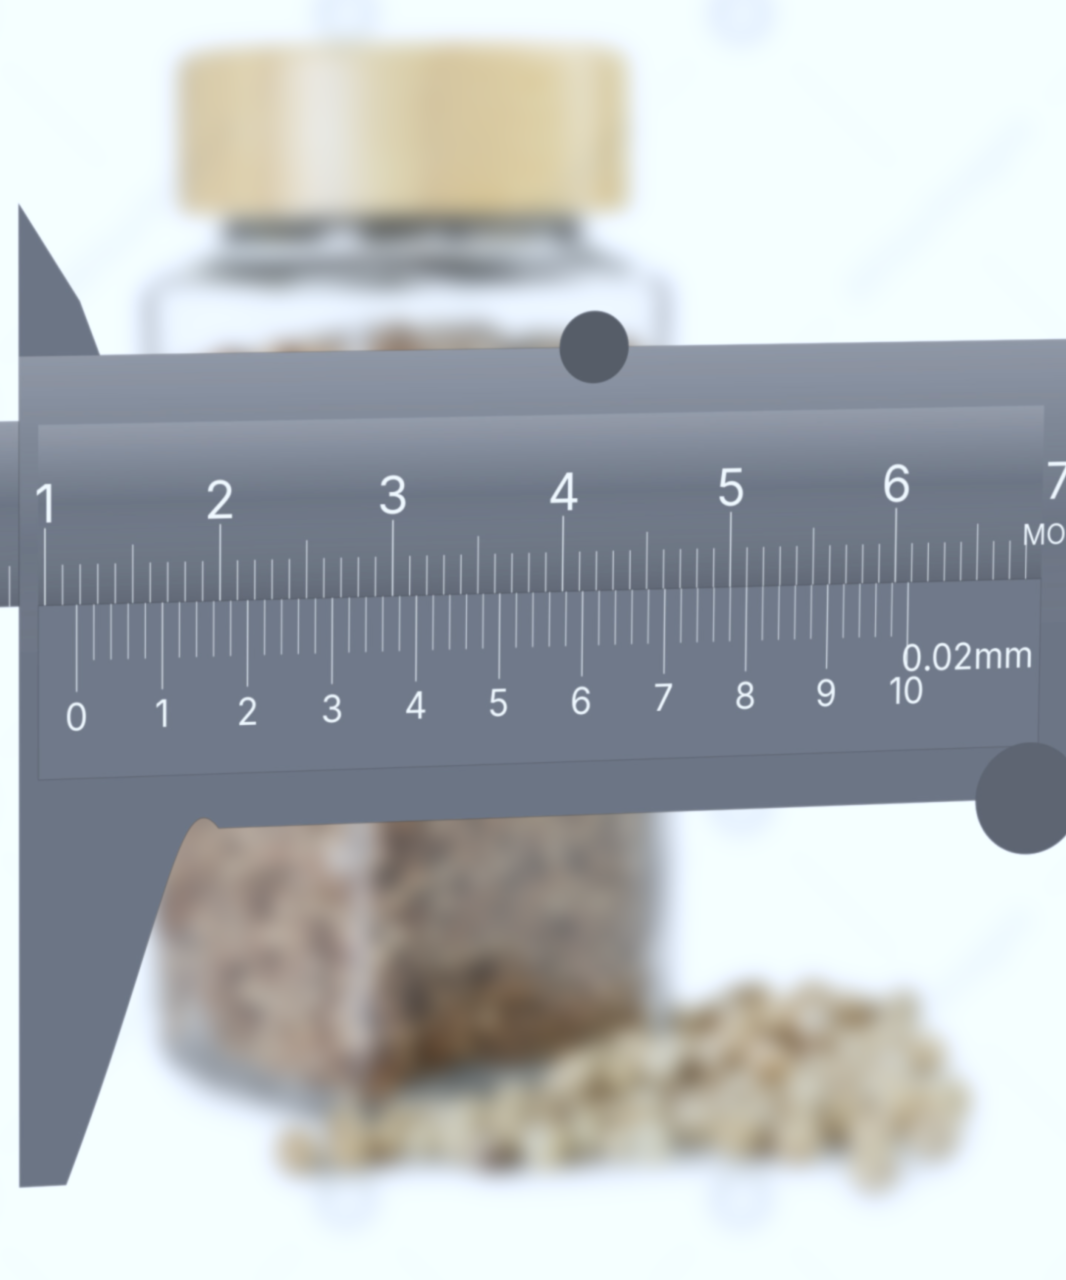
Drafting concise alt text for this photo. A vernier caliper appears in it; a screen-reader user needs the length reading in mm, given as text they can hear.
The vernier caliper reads 11.8 mm
